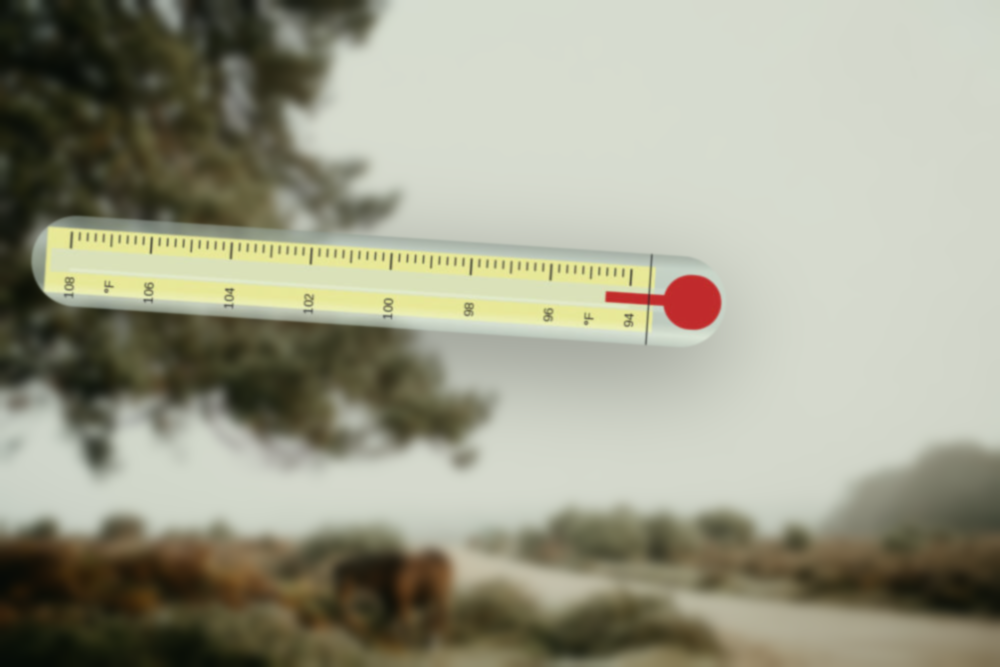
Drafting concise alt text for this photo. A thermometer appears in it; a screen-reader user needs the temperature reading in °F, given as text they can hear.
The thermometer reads 94.6 °F
